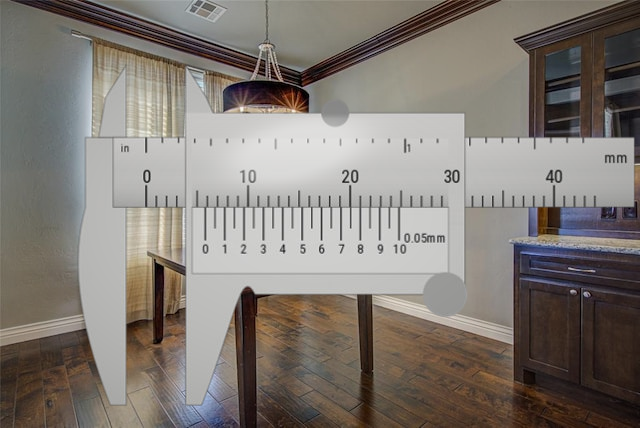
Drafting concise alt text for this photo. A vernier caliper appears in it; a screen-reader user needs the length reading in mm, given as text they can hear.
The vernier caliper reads 5.8 mm
